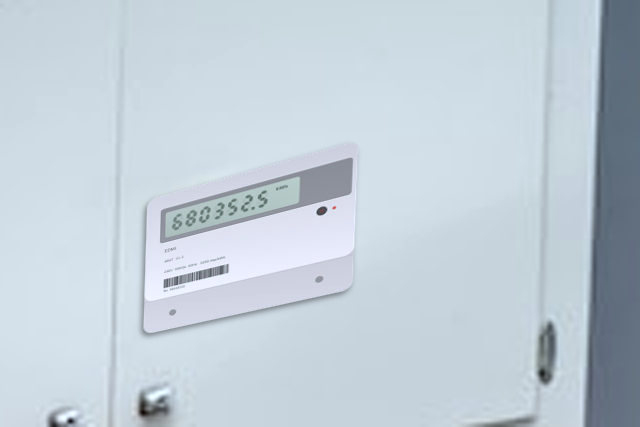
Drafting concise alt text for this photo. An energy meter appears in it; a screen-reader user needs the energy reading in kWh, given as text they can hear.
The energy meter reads 680352.5 kWh
